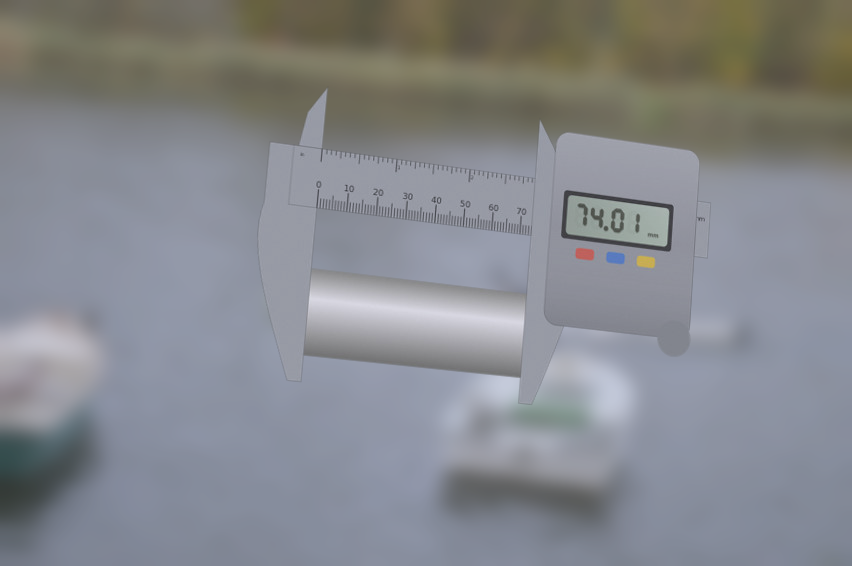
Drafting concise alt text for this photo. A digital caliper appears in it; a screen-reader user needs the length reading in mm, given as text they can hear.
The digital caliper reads 74.01 mm
